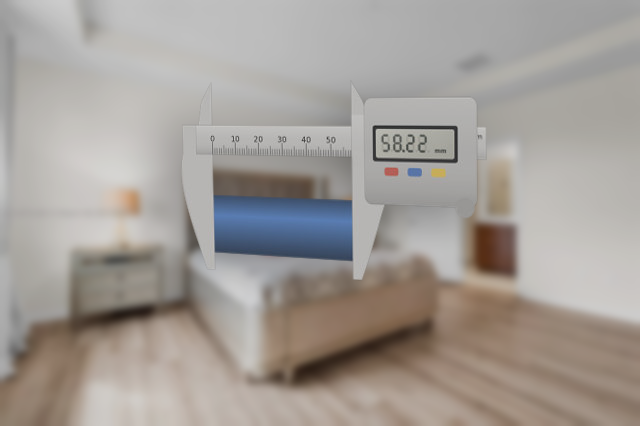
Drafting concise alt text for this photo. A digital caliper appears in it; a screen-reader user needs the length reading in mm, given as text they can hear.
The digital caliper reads 58.22 mm
